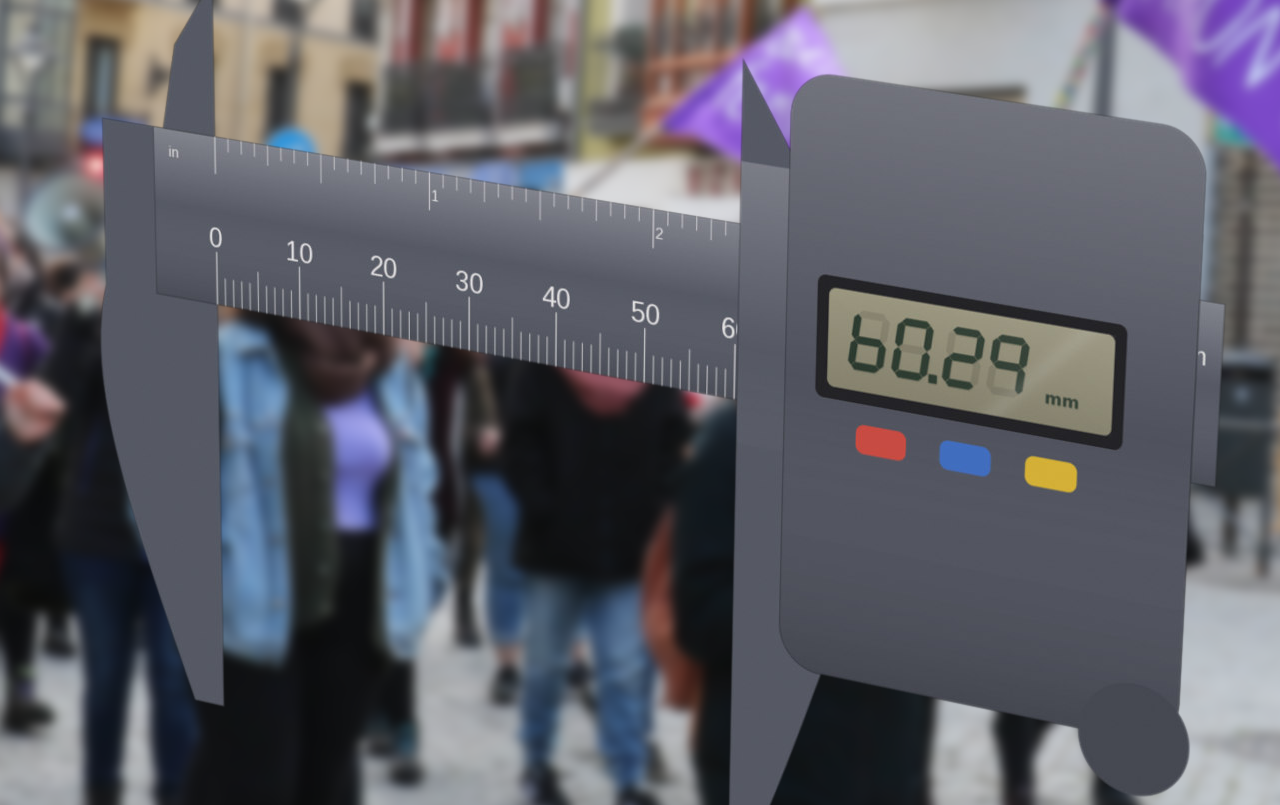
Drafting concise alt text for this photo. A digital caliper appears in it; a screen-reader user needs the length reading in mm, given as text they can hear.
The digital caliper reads 60.29 mm
